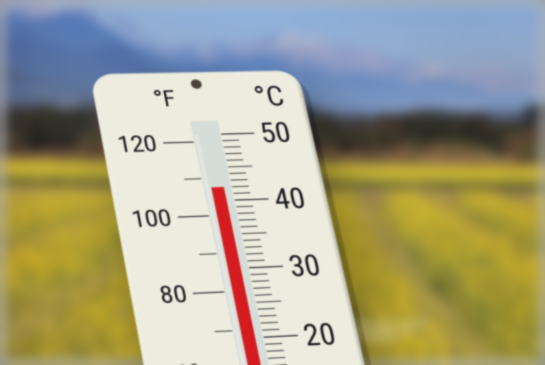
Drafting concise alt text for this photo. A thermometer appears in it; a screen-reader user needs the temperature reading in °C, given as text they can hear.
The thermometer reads 42 °C
